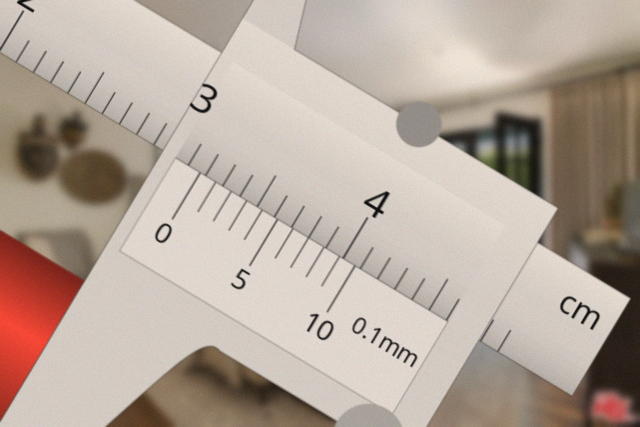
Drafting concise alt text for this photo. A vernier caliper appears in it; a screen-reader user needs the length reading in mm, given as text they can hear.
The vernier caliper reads 31.7 mm
